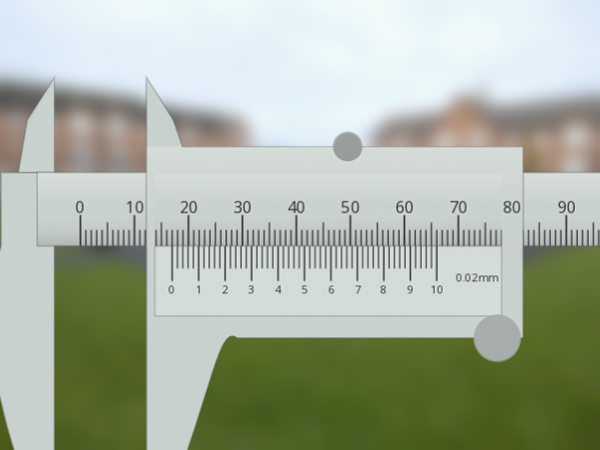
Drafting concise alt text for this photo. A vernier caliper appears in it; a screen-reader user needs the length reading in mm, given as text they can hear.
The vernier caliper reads 17.0 mm
